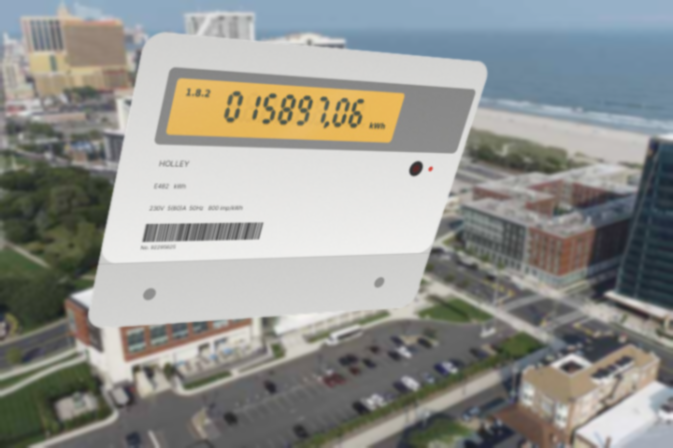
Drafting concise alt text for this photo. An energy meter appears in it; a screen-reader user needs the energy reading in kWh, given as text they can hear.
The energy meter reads 15897.06 kWh
